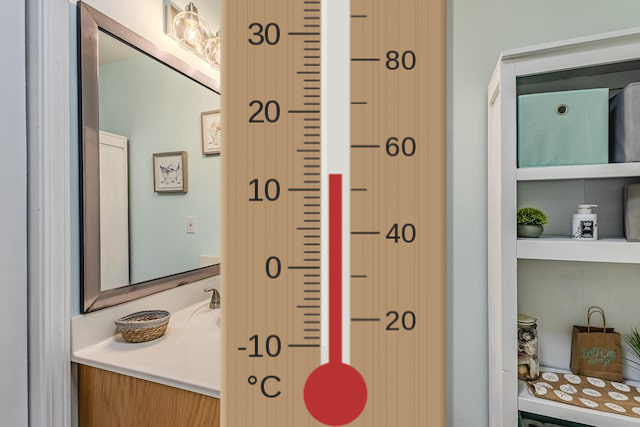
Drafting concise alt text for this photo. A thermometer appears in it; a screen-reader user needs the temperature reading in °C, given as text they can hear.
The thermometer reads 12 °C
